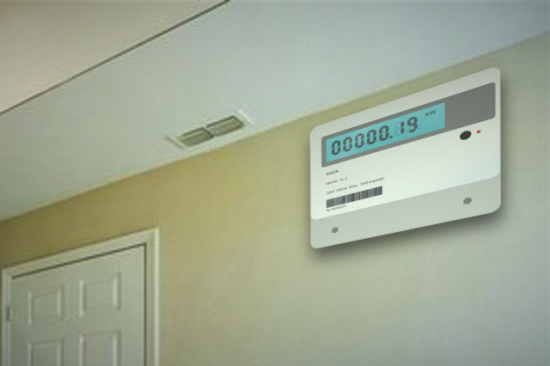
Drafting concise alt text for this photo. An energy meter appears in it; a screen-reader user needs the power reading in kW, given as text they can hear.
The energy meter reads 0.19 kW
